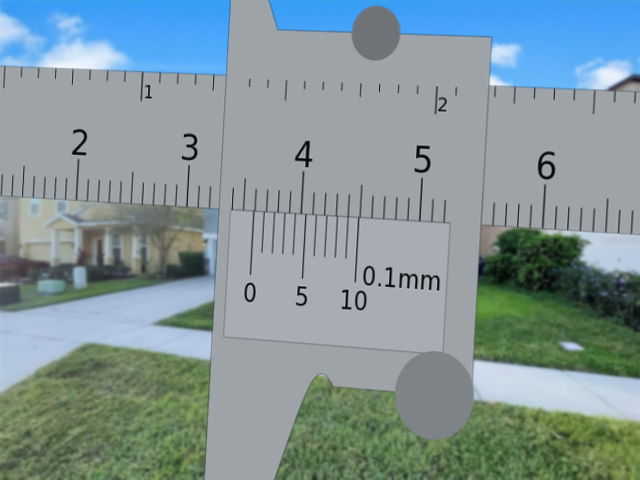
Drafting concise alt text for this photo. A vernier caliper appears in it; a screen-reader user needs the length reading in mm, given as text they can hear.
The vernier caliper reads 35.9 mm
